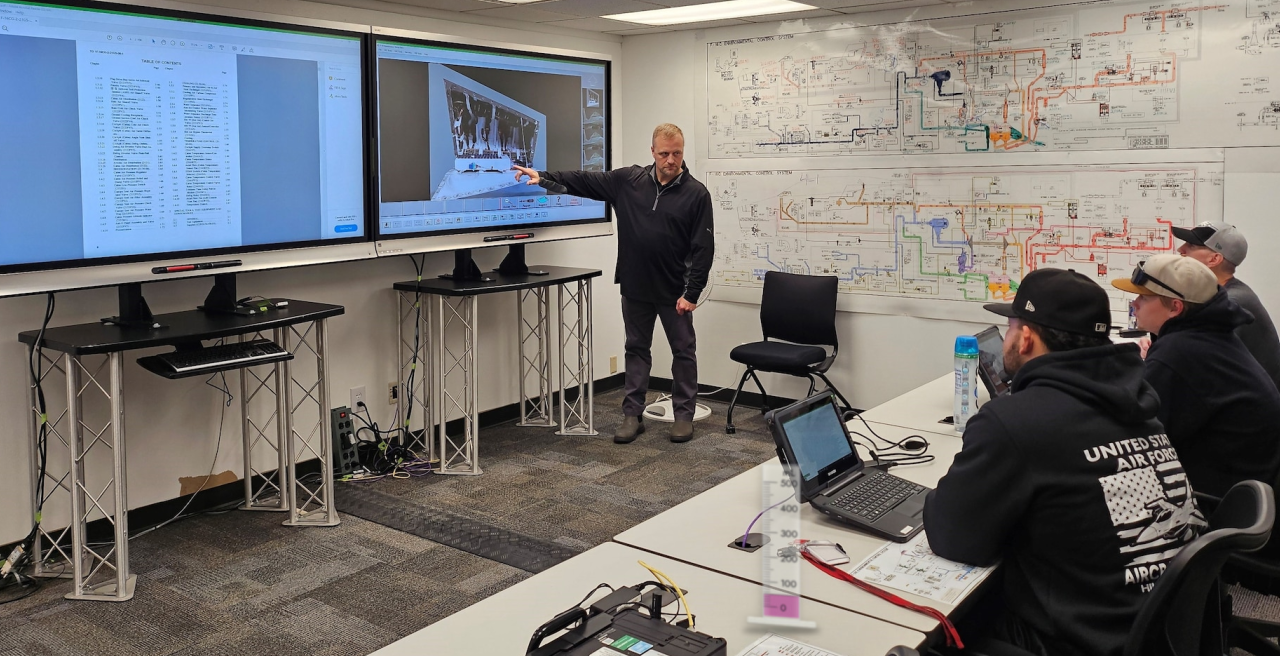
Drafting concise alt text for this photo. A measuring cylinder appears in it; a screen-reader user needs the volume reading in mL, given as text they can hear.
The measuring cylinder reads 50 mL
